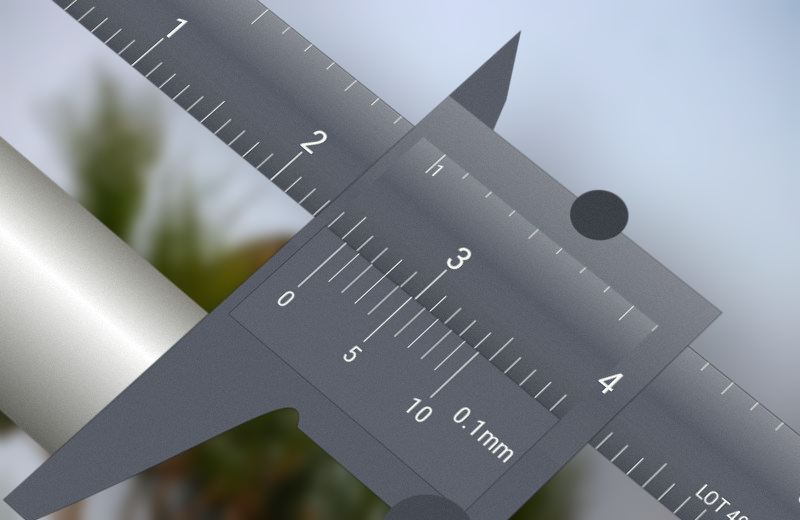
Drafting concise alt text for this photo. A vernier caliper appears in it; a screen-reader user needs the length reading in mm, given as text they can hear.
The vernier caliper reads 25.3 mm
